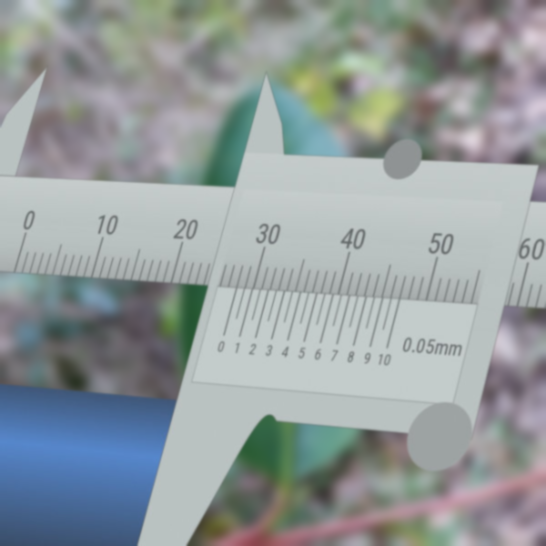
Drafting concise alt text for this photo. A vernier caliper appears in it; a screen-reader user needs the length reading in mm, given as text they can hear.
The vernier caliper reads 28.0 mm
